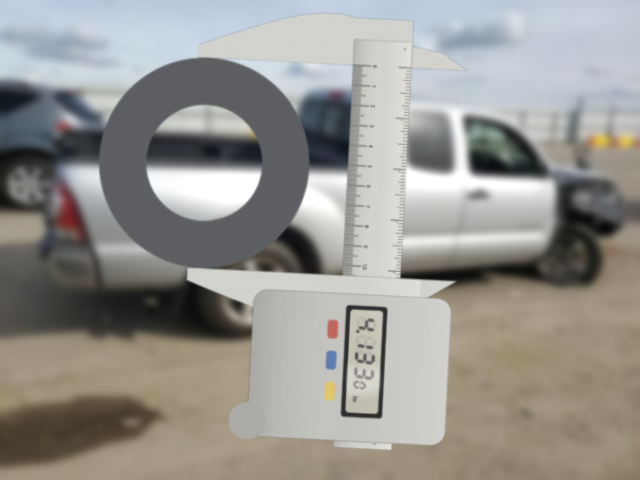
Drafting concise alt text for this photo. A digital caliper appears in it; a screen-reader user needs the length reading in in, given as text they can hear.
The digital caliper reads 4.1330 in
